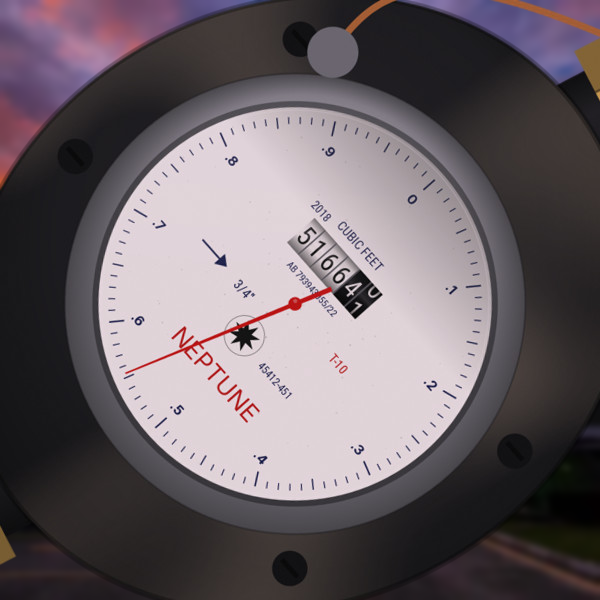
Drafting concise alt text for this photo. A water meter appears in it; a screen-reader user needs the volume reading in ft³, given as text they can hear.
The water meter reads 516640.55 ft³
